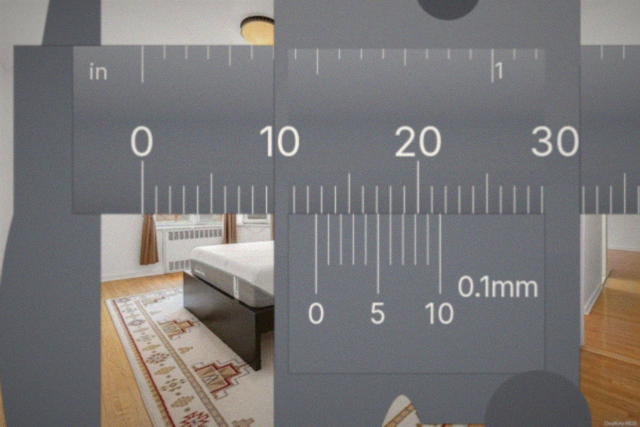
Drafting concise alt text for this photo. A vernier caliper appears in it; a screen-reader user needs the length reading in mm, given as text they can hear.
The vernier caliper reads 12.6 mm
